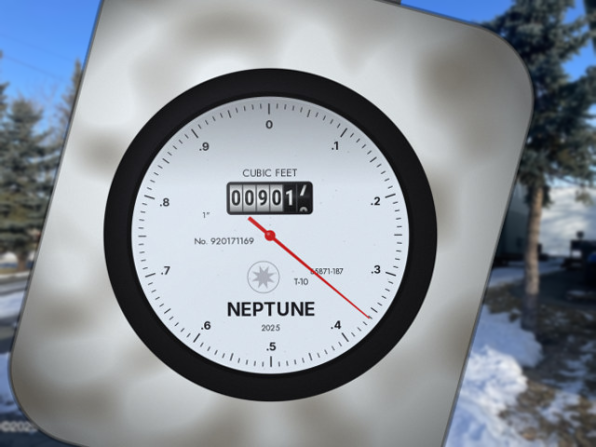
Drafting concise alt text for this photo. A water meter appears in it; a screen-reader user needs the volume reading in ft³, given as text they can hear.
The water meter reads 9017.36 ft³
